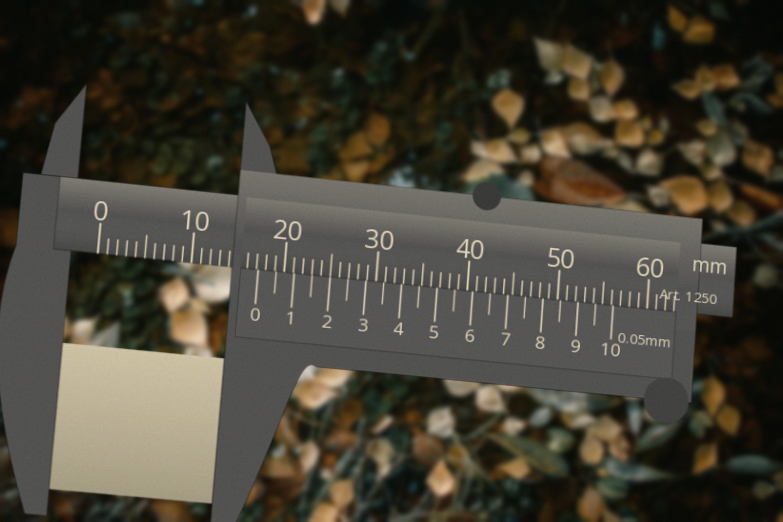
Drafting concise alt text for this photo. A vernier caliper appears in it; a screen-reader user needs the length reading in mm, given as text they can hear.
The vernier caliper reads 17.2 mm
